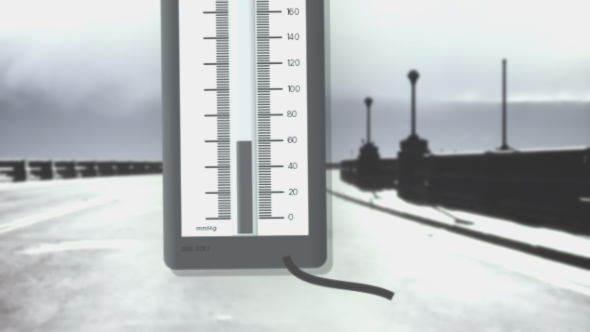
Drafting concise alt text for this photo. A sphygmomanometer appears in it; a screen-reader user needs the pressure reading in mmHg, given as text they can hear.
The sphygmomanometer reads 60 mmHg
